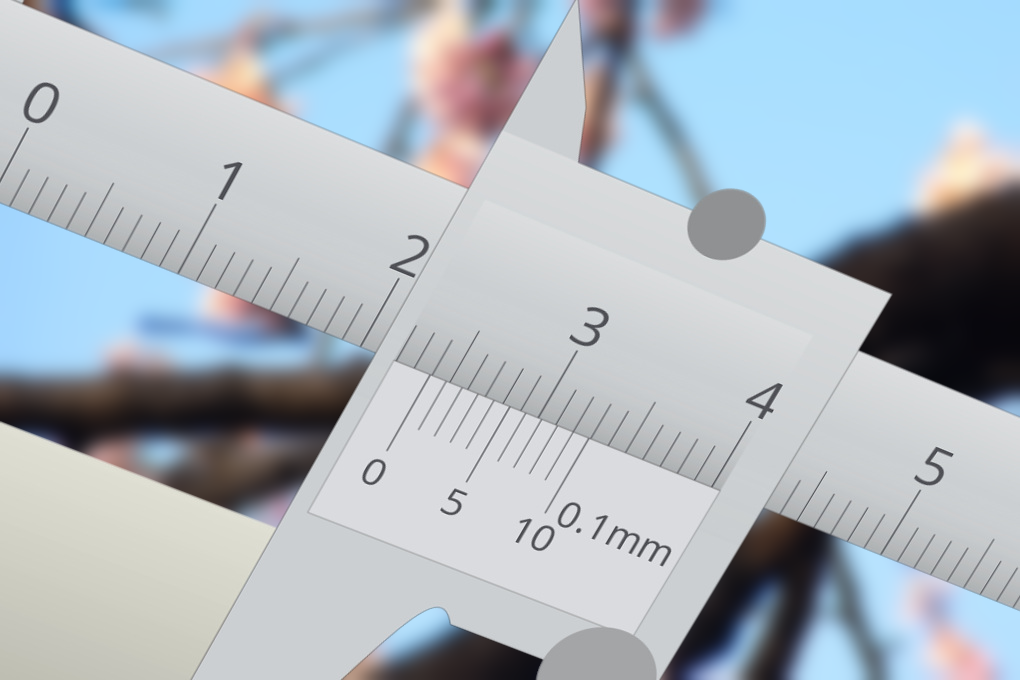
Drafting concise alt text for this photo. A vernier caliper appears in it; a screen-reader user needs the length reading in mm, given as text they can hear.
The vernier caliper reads 23.9 mm
